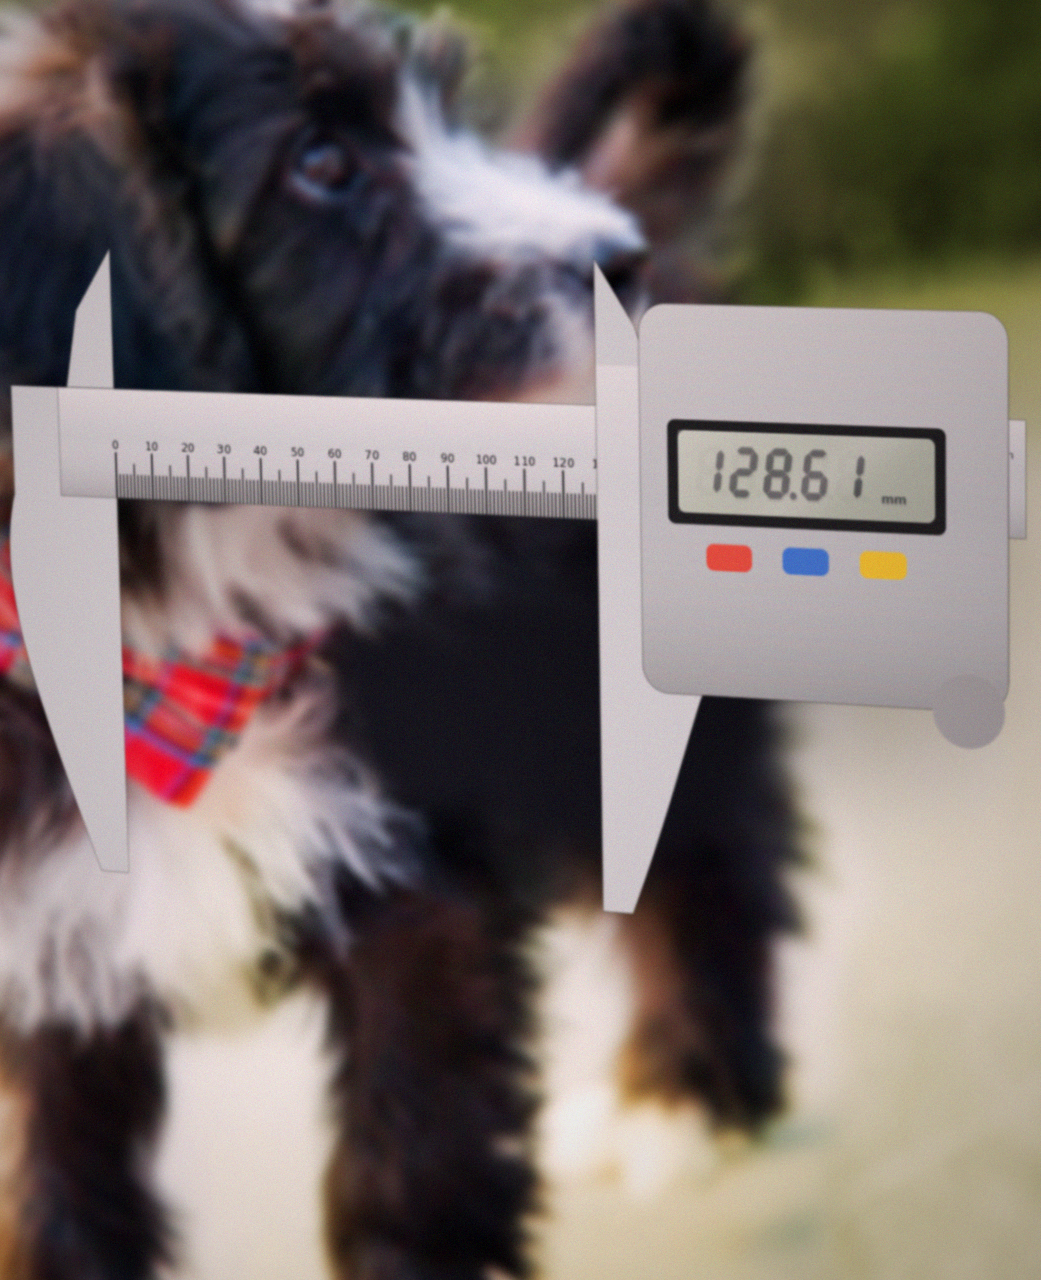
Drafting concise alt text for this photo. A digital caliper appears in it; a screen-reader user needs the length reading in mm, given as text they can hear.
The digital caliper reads 128.61 mm
